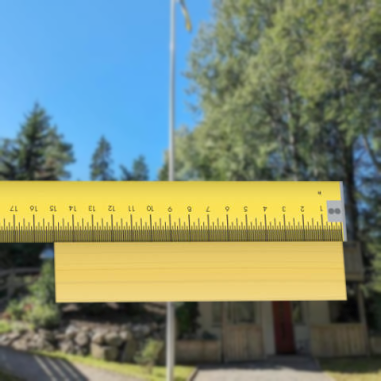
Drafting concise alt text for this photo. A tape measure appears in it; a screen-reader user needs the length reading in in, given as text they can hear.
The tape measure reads 15 in
